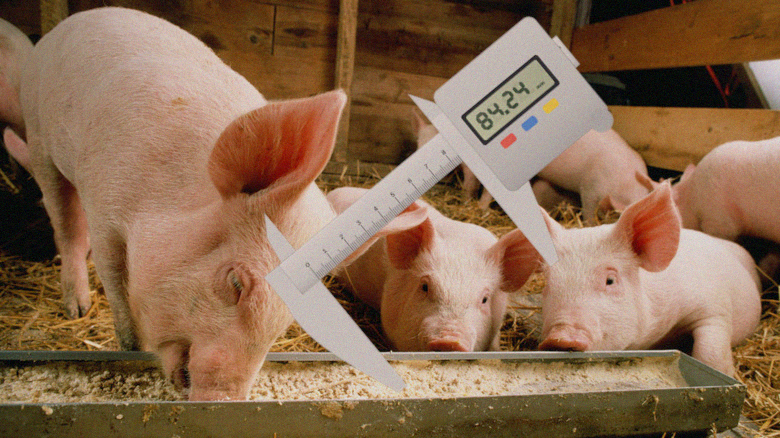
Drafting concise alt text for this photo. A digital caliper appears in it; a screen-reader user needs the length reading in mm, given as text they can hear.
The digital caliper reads 84.24 mm
